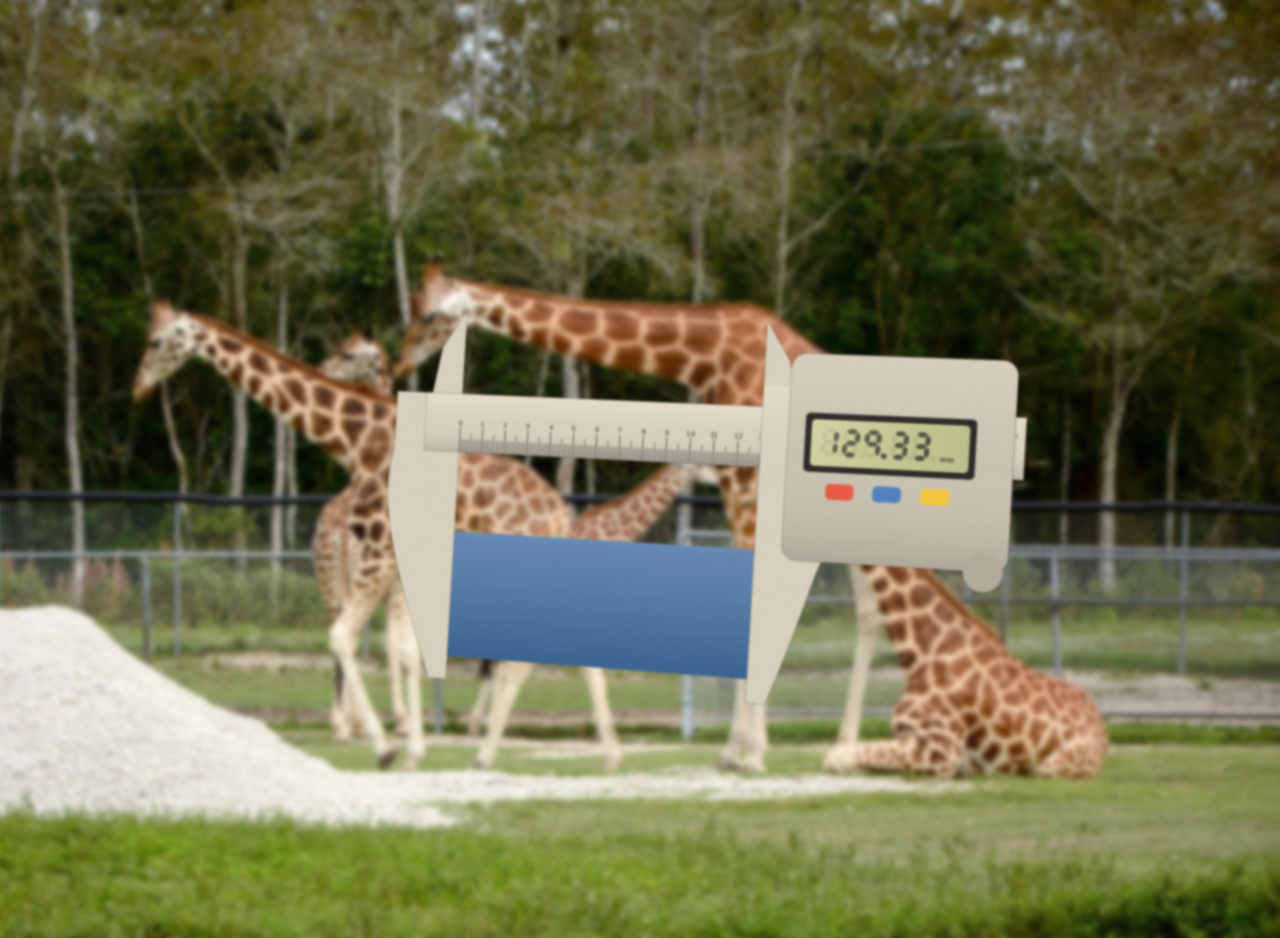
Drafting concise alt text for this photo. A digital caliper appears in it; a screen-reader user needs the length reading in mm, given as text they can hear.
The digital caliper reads 129.33 mm
